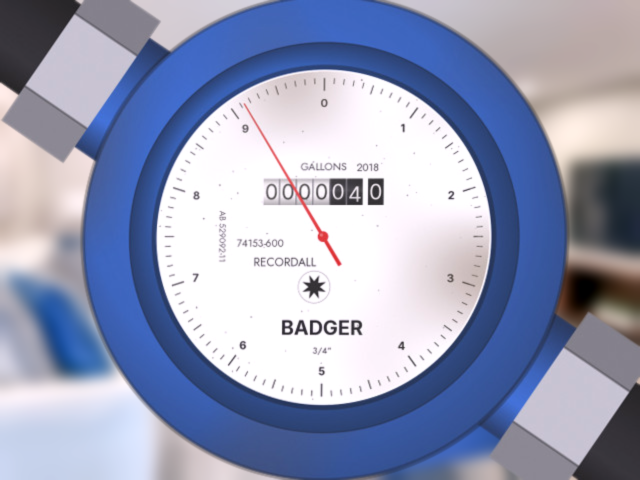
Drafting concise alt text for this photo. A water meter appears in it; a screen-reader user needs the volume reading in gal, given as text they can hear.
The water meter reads 39.1 gal
